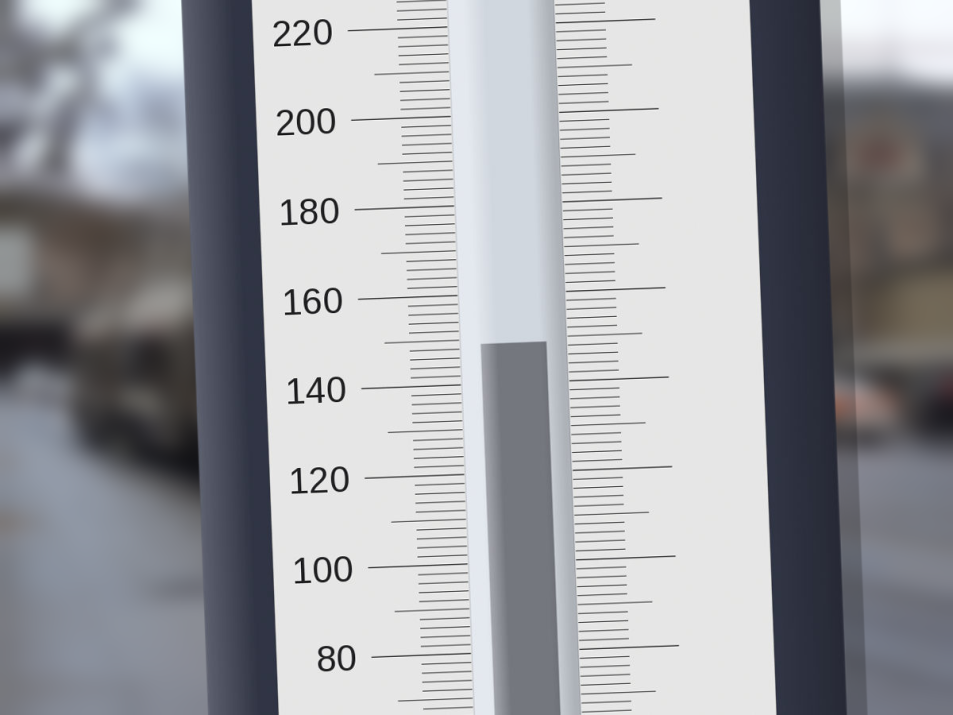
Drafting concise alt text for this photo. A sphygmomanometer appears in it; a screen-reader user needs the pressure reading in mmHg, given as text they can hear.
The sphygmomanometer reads 149 mmHg
